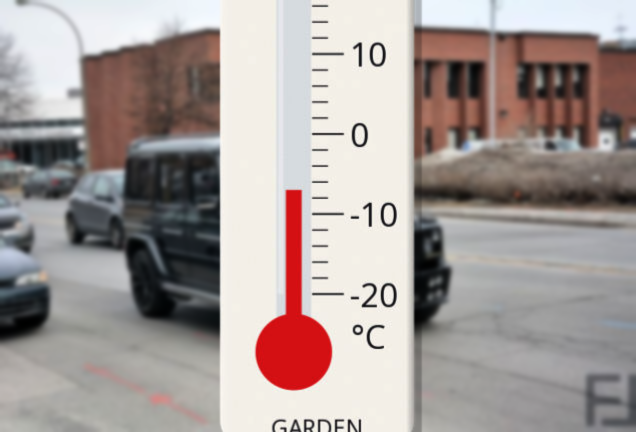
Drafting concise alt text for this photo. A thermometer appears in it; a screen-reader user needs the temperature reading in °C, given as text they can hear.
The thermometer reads -7 °C
